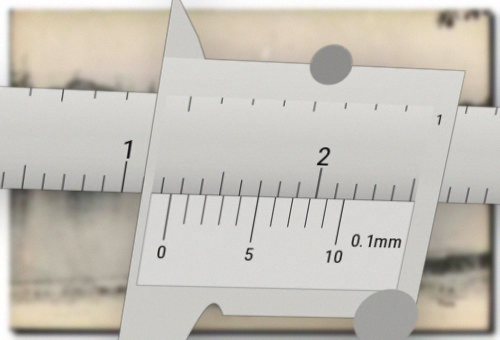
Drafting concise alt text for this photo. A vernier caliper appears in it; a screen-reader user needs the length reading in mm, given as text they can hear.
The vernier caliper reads 12.5 mm
